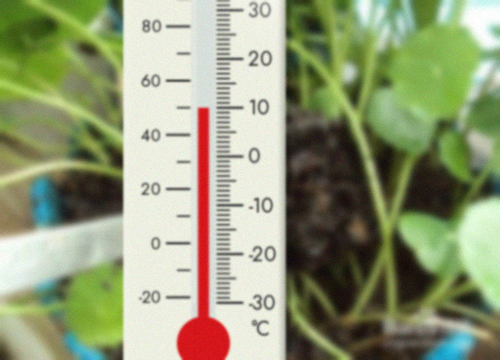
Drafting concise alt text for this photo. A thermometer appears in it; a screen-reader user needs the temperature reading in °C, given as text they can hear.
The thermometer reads 10 °C
